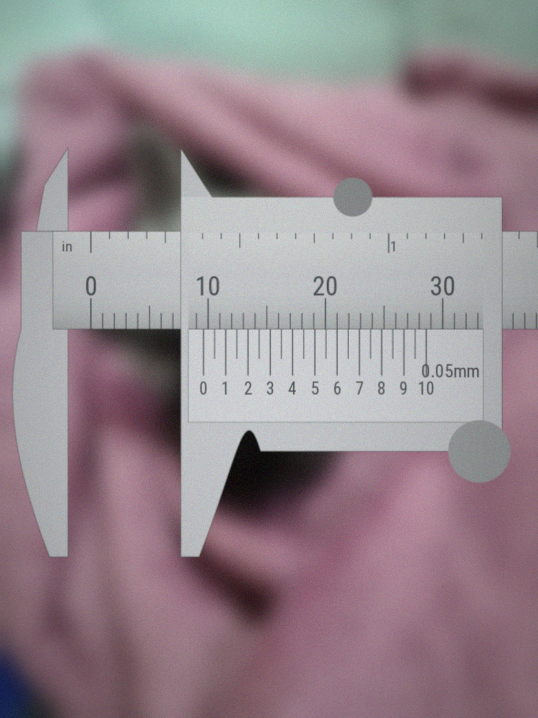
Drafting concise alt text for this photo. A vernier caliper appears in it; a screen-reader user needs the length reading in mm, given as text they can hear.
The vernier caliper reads 9.6 mm
